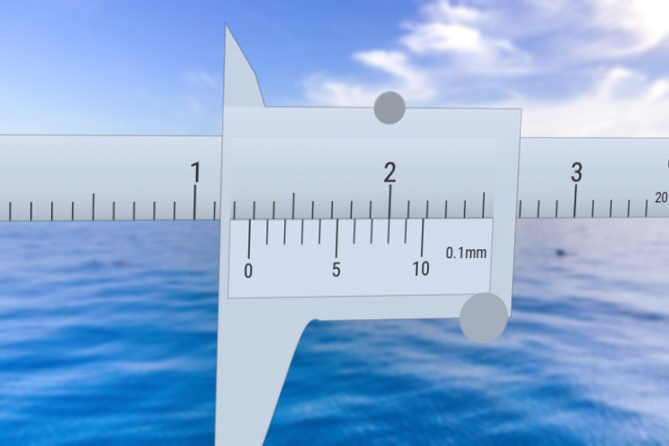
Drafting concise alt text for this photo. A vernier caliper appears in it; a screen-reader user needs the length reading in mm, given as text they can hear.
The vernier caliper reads 12.8 mm
